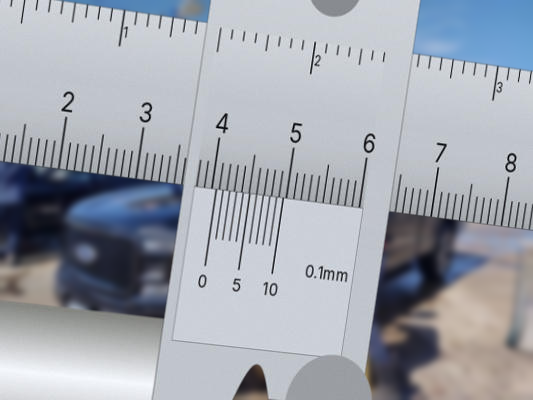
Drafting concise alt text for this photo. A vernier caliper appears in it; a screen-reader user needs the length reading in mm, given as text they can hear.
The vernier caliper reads 40.6 mm
